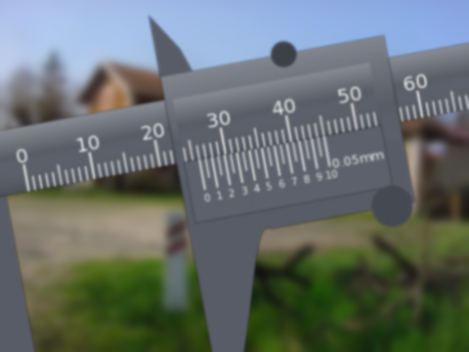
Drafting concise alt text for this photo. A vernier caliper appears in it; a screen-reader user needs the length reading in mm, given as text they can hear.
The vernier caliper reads 26.0 mm
